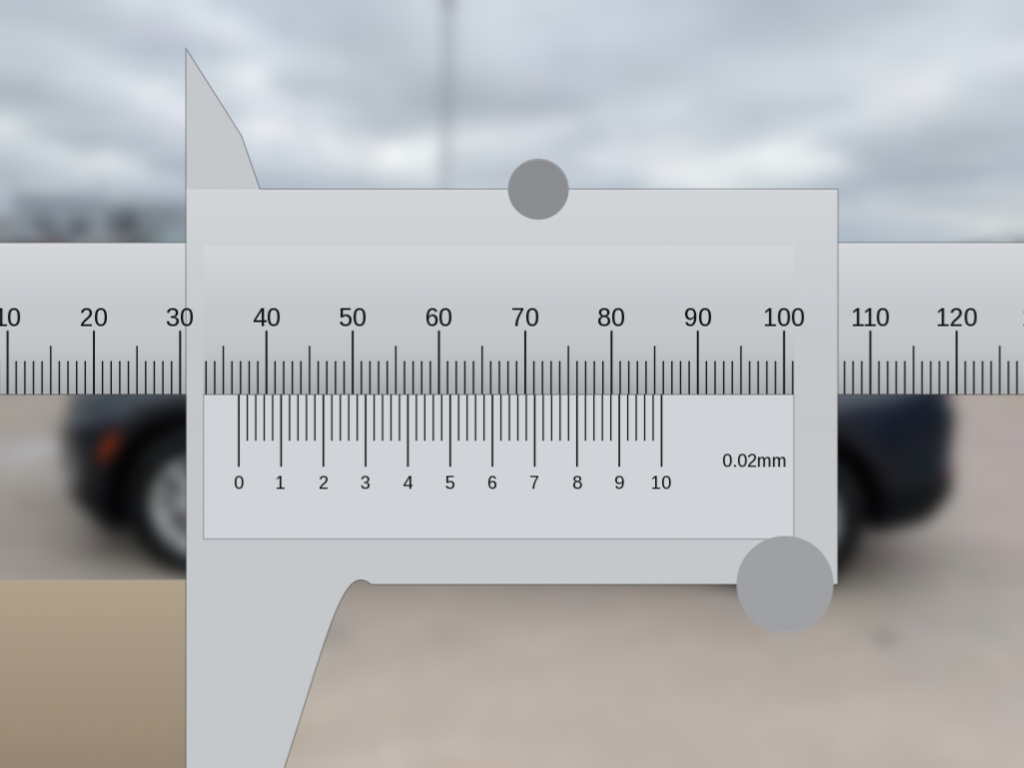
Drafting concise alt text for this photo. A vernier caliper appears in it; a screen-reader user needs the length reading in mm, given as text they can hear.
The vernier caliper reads 36.8 mm
